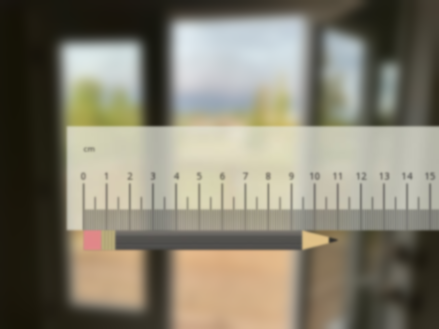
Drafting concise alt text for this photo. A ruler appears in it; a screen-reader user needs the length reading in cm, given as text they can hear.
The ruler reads 11 cm
